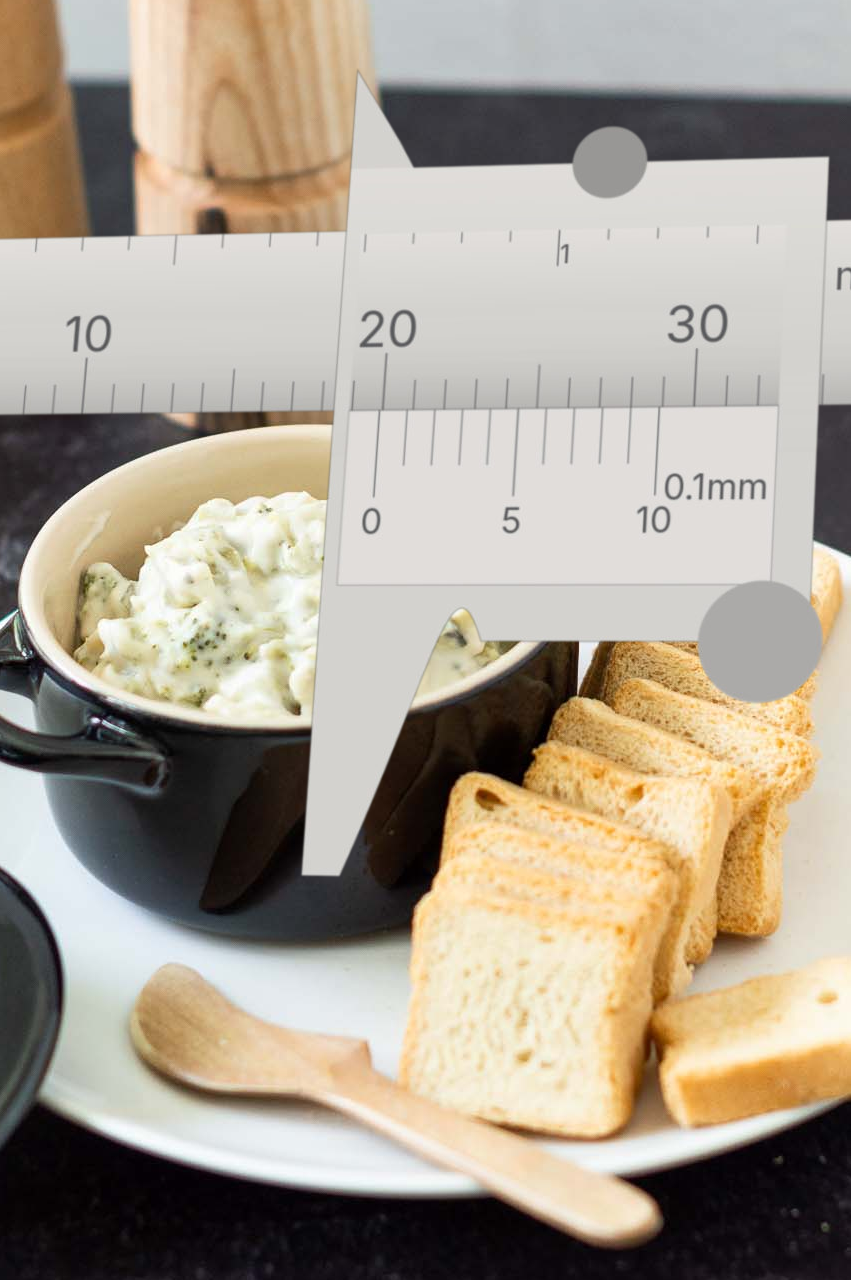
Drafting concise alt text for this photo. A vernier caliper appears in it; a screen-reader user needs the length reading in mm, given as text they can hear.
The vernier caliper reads 19.9 mm
